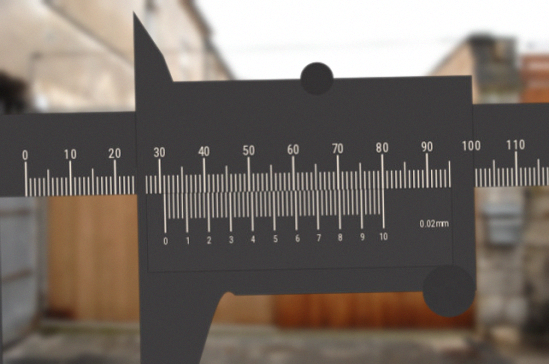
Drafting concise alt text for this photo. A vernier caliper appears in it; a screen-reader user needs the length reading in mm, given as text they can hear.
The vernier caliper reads 31.0 mm
